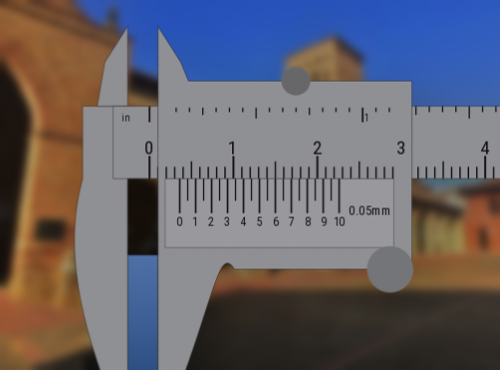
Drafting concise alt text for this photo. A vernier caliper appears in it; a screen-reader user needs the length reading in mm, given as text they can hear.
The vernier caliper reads 3.6 mm
